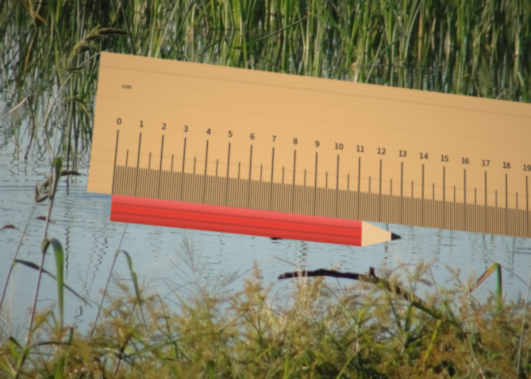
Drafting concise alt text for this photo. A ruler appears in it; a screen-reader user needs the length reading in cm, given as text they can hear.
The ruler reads 13 cm
